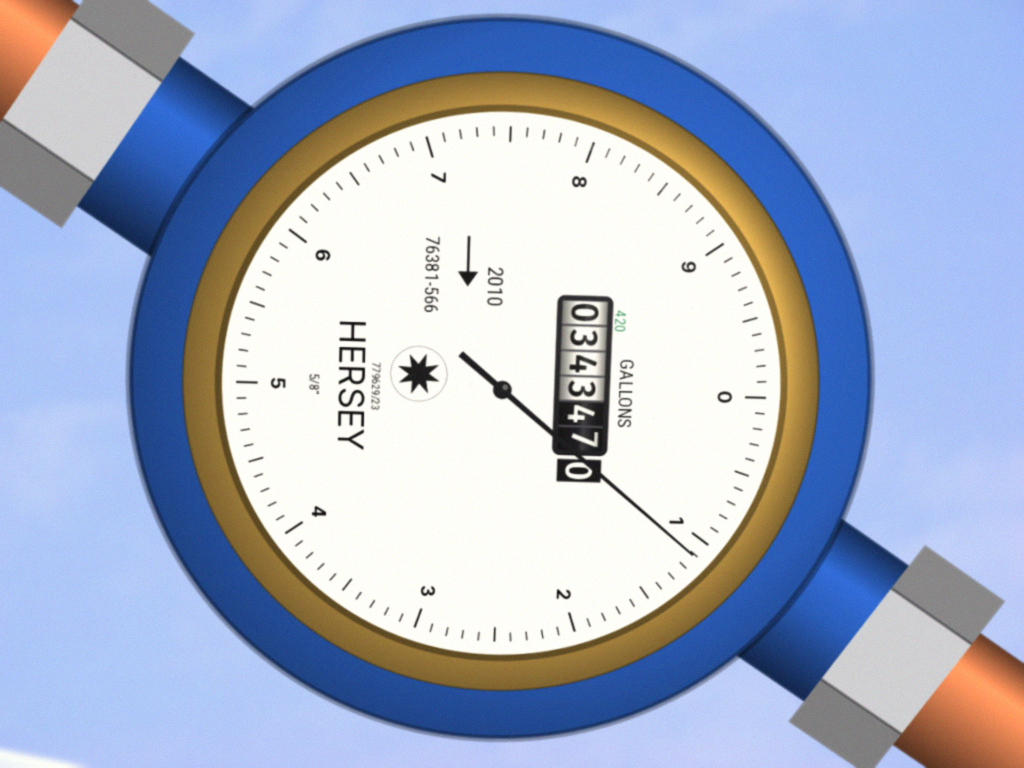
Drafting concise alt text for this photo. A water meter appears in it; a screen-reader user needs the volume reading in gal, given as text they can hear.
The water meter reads 343471.1 gal
